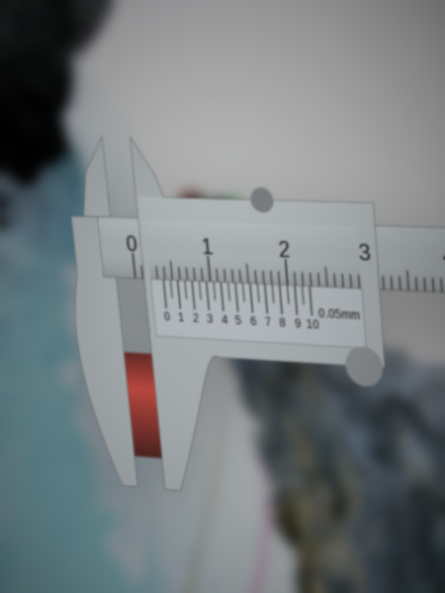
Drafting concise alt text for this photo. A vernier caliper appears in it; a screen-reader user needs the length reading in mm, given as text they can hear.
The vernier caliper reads 3.8 mm
